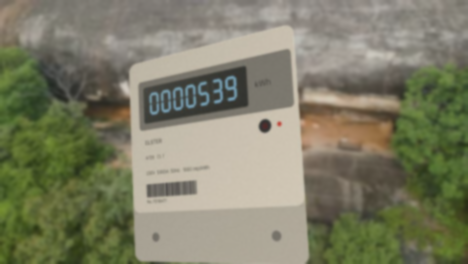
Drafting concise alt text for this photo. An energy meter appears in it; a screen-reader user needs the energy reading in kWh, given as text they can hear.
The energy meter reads 539 kWh
